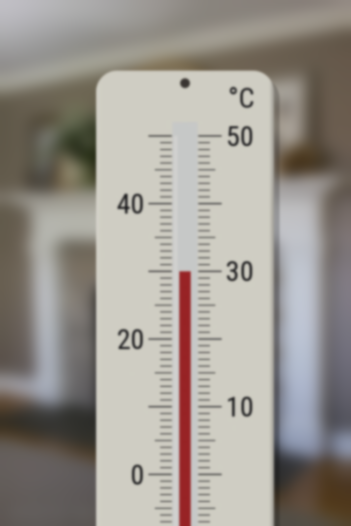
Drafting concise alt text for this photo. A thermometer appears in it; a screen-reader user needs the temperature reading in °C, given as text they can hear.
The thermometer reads 30 °C
